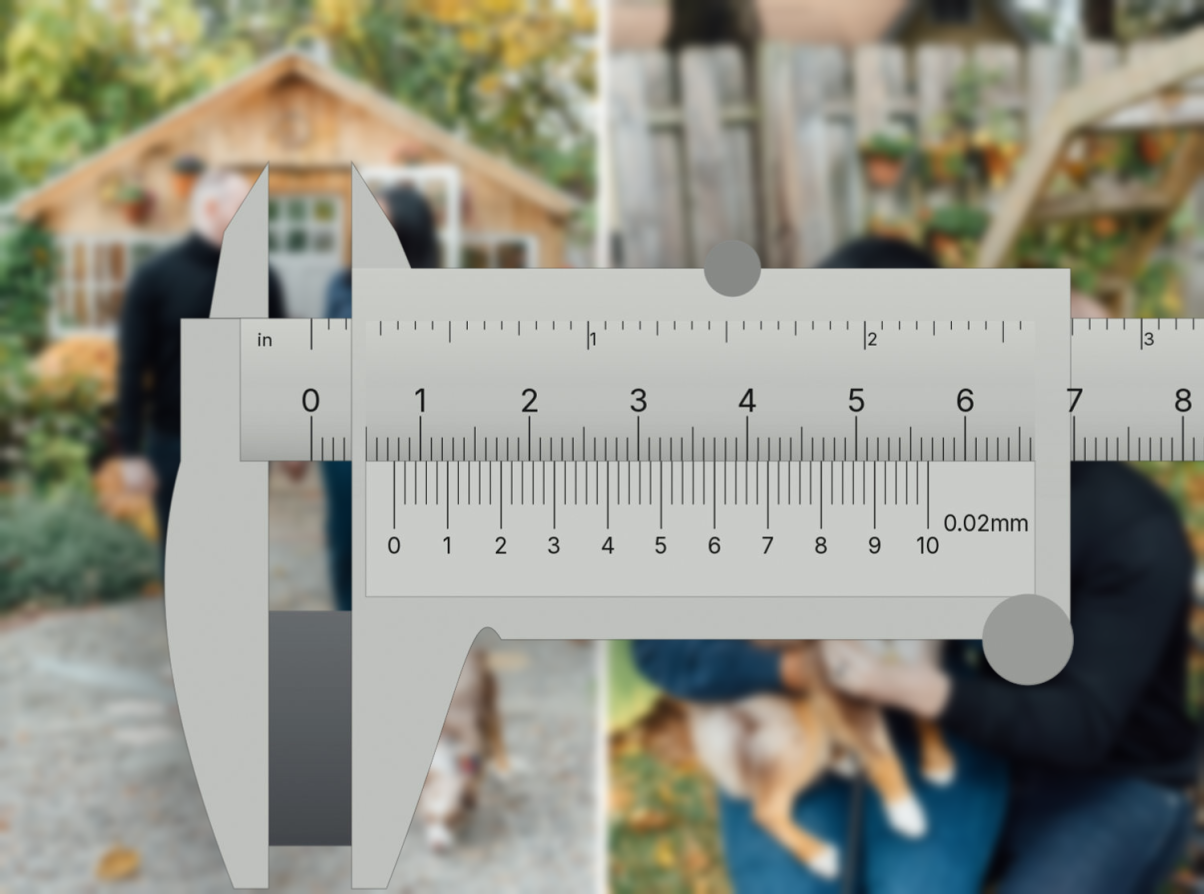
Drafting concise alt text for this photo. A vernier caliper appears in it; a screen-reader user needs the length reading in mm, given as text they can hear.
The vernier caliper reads 7.6 mm
